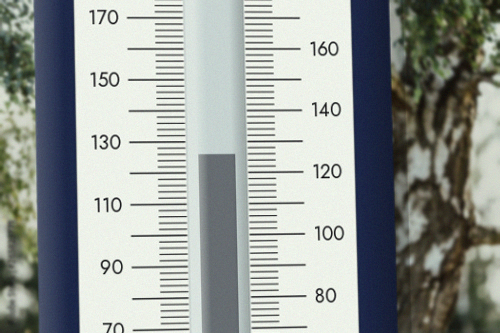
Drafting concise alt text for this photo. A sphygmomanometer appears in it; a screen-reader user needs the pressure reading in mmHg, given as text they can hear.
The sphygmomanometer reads 126 mmHg
